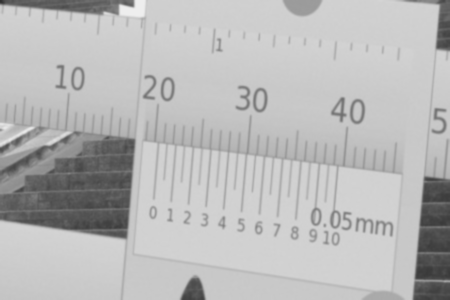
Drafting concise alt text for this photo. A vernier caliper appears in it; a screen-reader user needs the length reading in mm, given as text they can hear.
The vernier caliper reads 20.4 mm
